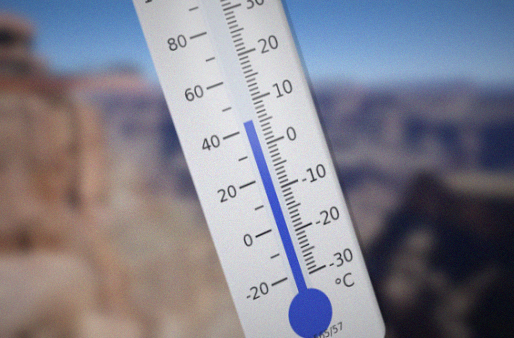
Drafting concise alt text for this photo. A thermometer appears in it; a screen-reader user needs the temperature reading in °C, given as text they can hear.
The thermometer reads 6 °C
